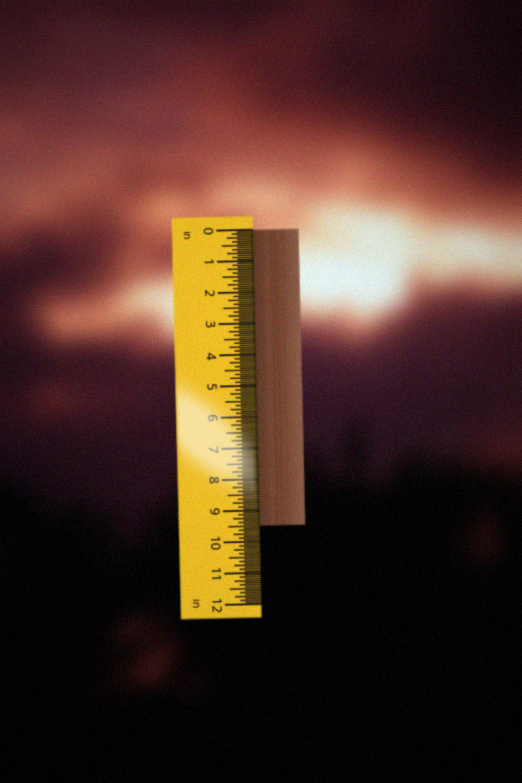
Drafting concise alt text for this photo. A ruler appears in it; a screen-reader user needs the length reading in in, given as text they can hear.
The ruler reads 9.5 in
